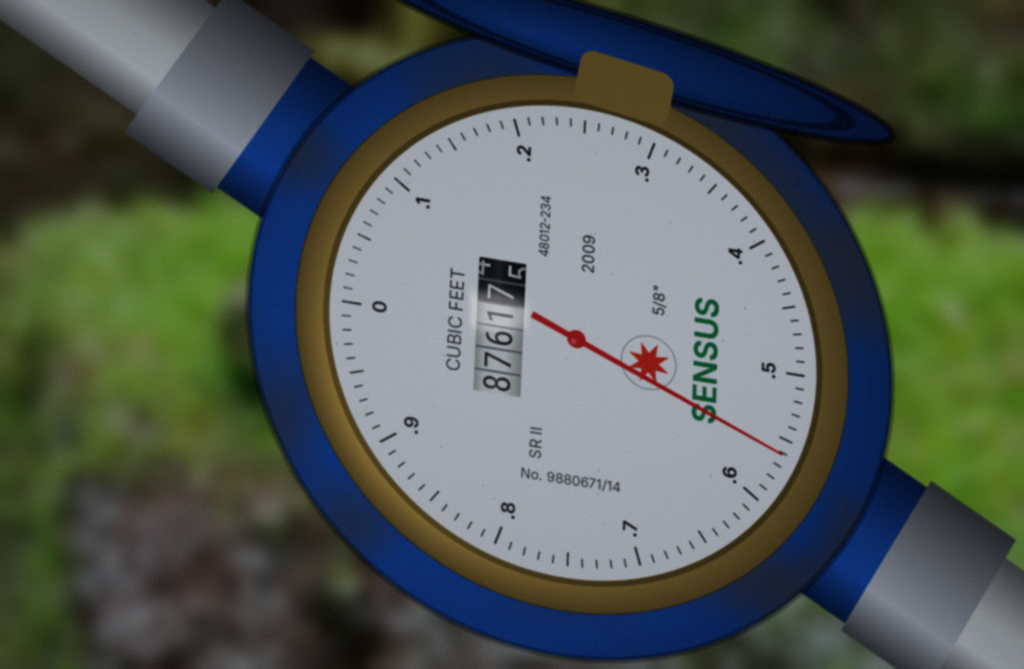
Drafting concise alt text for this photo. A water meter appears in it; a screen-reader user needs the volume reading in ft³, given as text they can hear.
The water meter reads 876174.56 ft³
